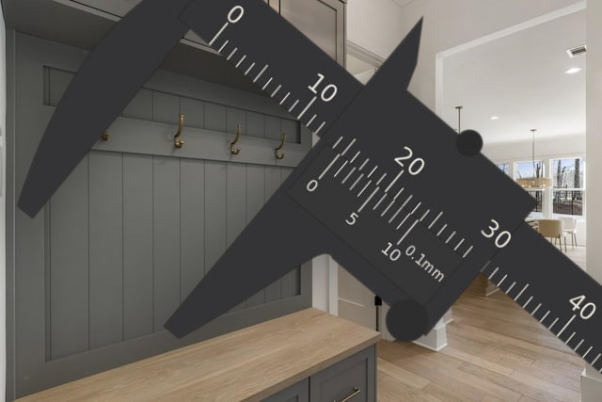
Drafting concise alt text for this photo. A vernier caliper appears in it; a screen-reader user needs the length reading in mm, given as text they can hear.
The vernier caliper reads 14.8 mm
